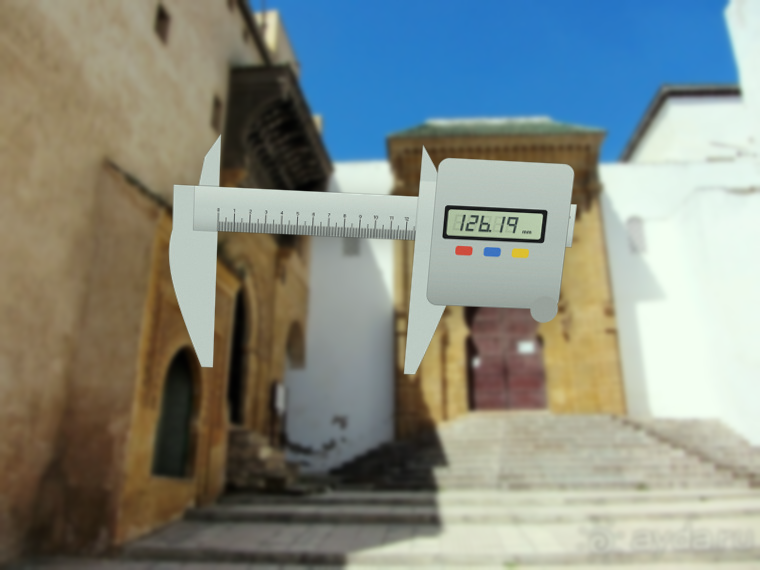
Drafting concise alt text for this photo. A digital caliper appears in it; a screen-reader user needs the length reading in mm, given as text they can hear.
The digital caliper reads 126.19 mm
